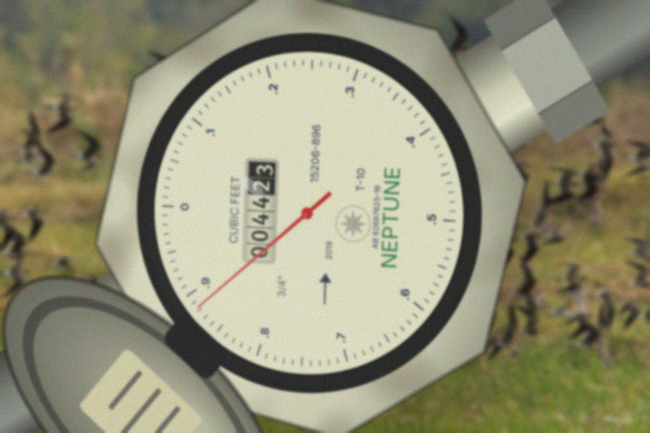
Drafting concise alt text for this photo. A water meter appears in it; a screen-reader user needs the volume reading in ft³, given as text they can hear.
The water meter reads 4422.88 ft³
